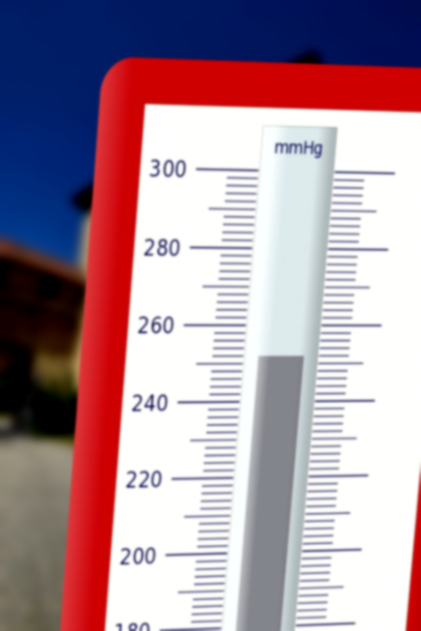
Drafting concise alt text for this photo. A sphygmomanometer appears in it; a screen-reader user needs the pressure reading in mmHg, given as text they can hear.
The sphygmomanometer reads 252 mmHg
